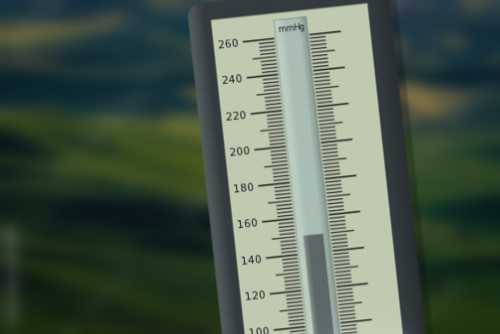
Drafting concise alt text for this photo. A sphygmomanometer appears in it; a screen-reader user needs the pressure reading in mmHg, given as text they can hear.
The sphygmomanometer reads 150 mmHg
